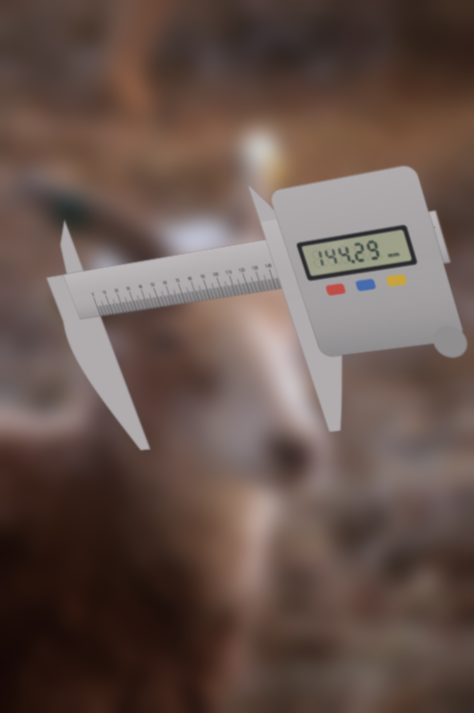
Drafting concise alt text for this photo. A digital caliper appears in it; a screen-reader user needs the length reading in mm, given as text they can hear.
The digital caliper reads 144.29 mm
